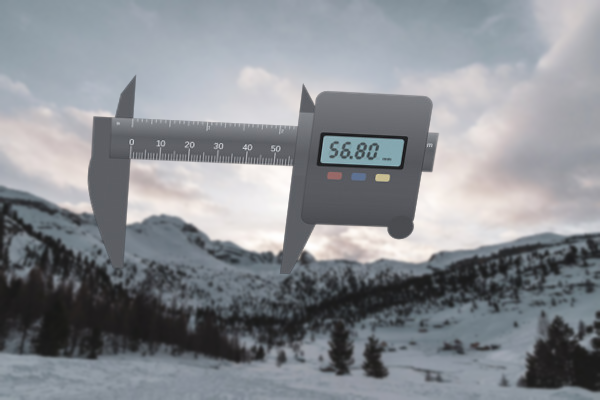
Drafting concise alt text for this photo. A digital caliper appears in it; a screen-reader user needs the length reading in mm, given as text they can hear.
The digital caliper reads 56.80 mm
